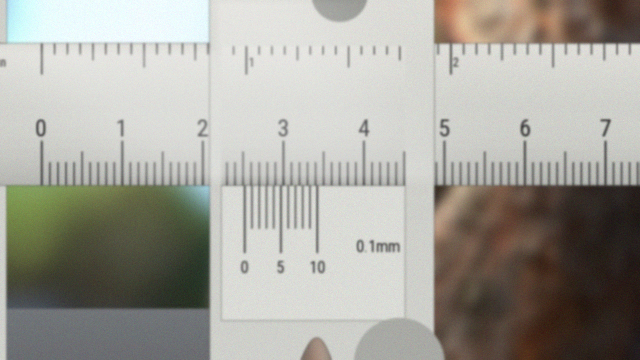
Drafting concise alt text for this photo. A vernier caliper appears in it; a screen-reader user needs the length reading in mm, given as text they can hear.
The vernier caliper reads 25.2 mm
